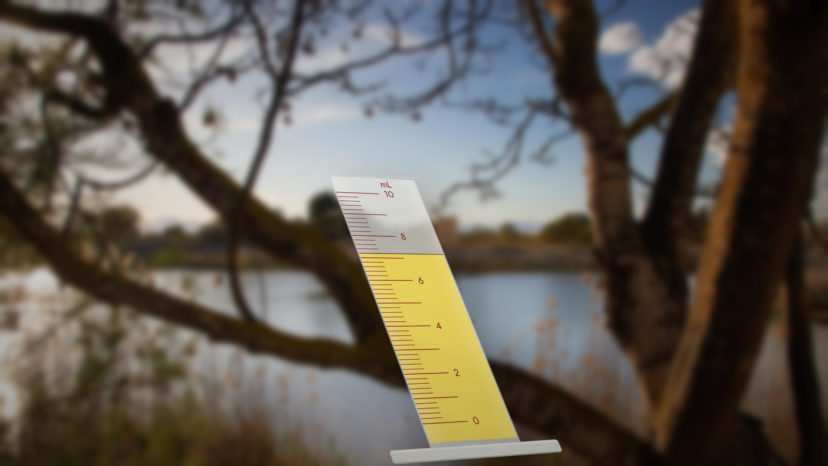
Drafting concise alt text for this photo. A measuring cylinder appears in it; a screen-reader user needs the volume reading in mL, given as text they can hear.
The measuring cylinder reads 7.2 mL
